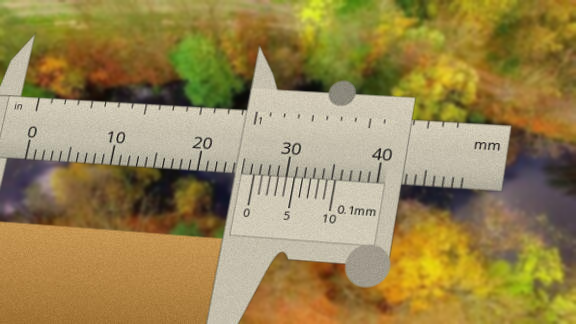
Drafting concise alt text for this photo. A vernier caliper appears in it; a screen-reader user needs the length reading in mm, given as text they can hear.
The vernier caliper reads 26.4 mm
